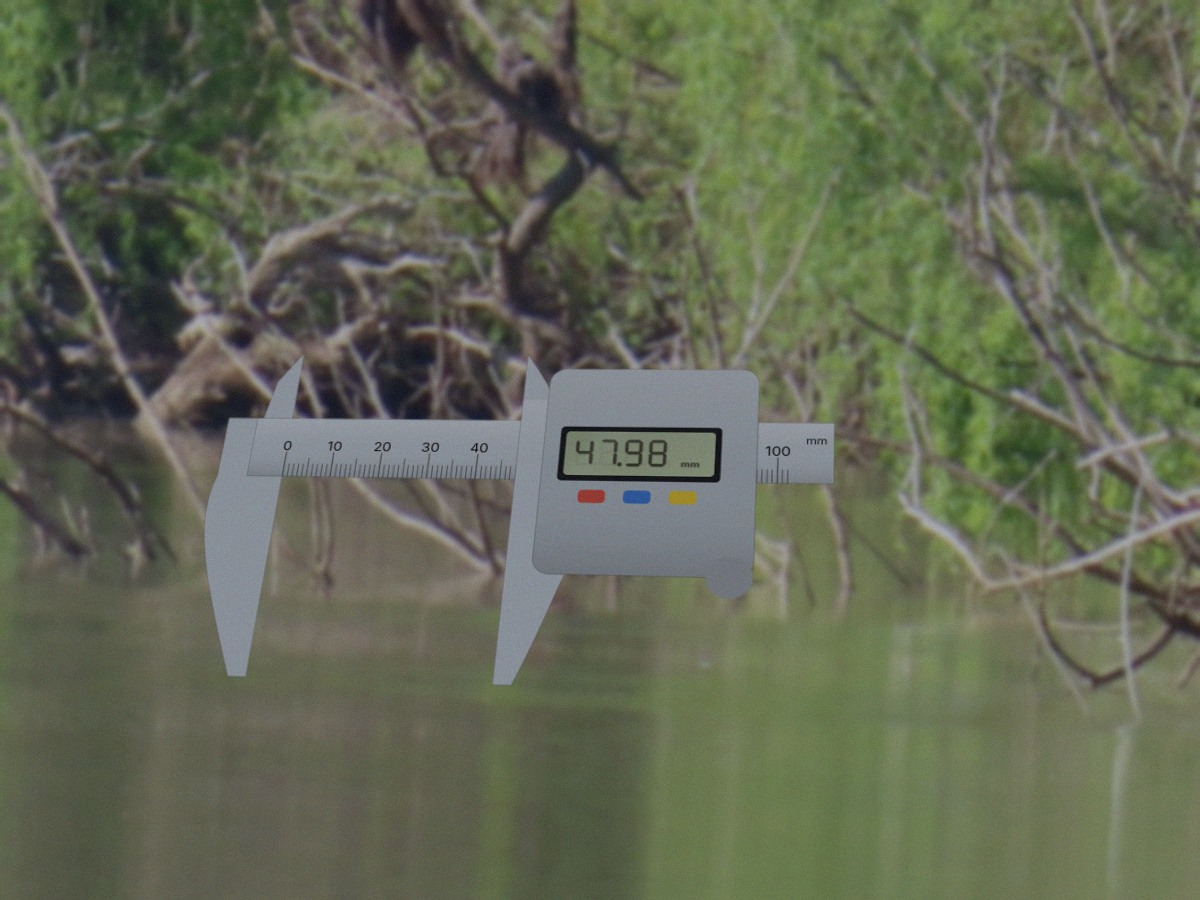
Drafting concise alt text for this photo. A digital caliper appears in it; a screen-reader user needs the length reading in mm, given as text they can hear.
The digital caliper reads 47.98 mm
